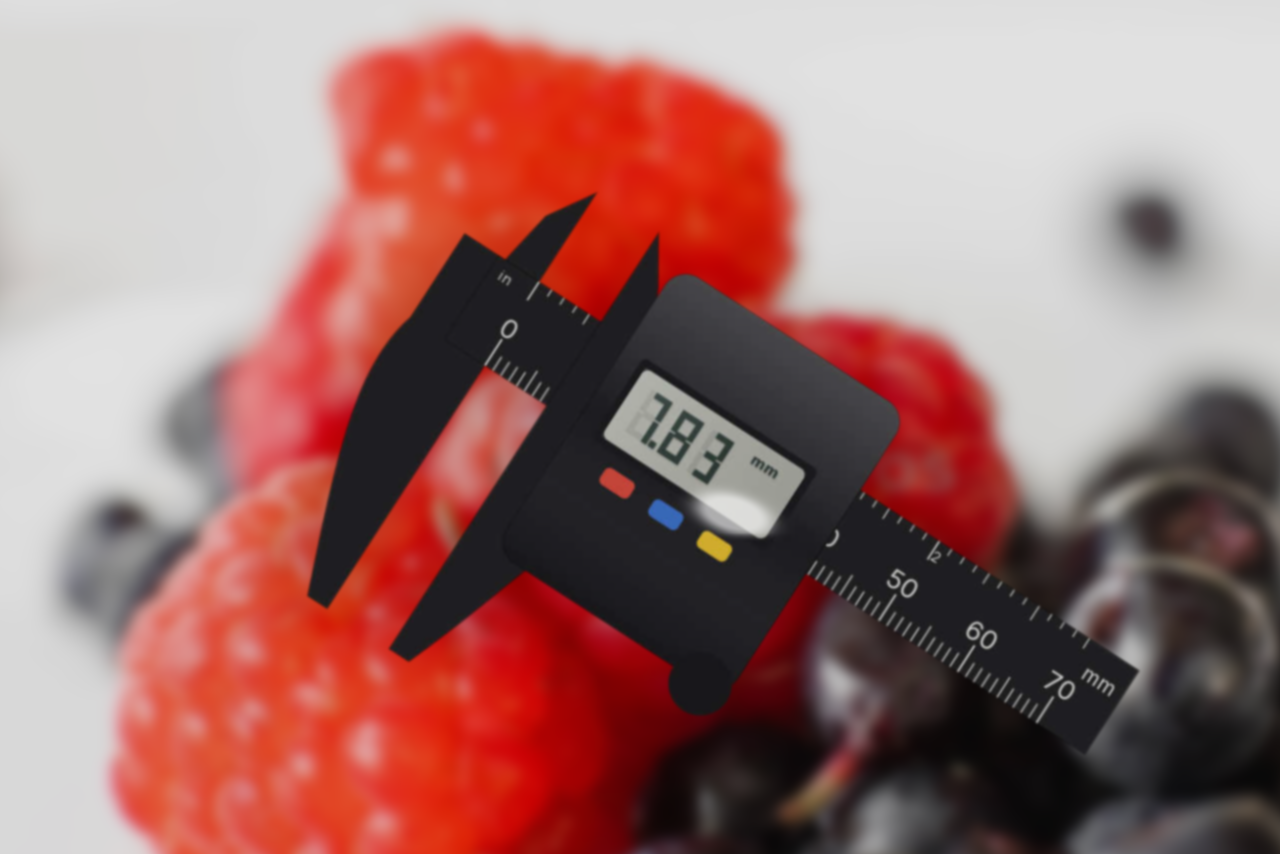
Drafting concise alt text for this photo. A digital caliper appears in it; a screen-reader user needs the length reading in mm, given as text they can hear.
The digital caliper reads 7.83 mm
